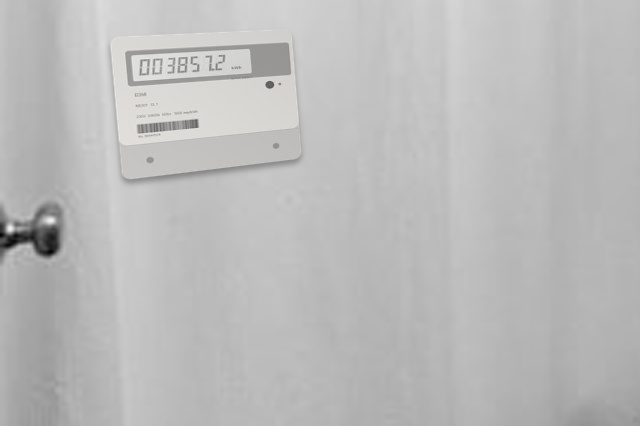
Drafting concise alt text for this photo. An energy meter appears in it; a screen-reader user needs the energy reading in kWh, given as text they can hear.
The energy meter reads 3857.2 kWh
